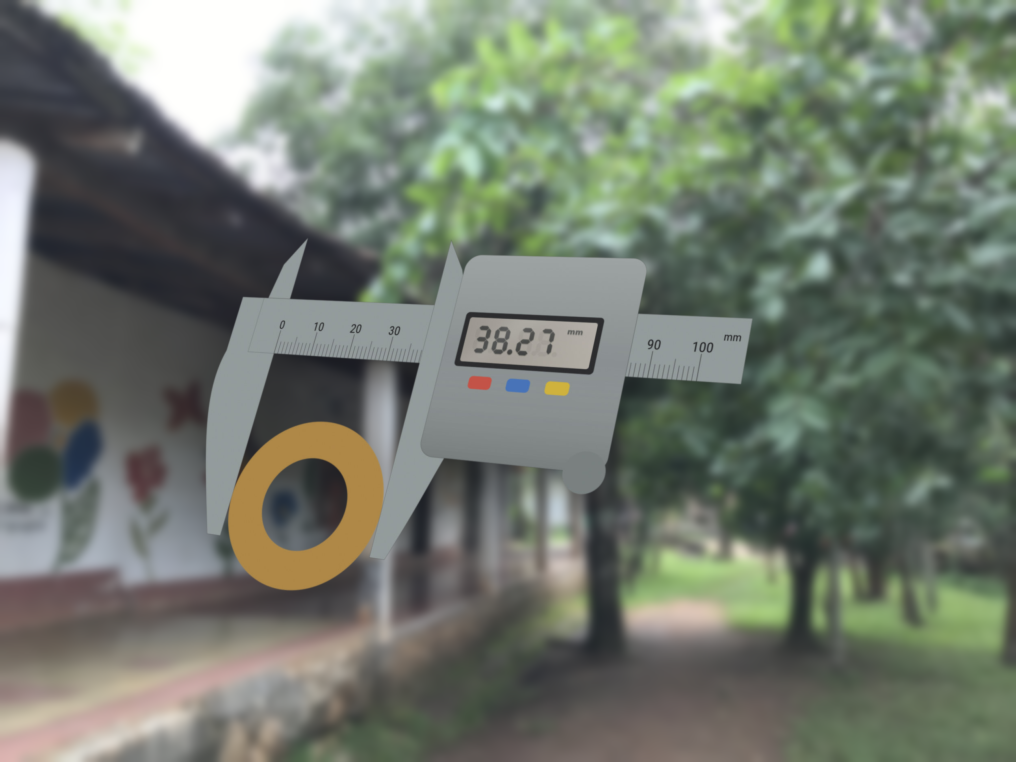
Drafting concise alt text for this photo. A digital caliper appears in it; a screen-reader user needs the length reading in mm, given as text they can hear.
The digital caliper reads 38.27 mm
